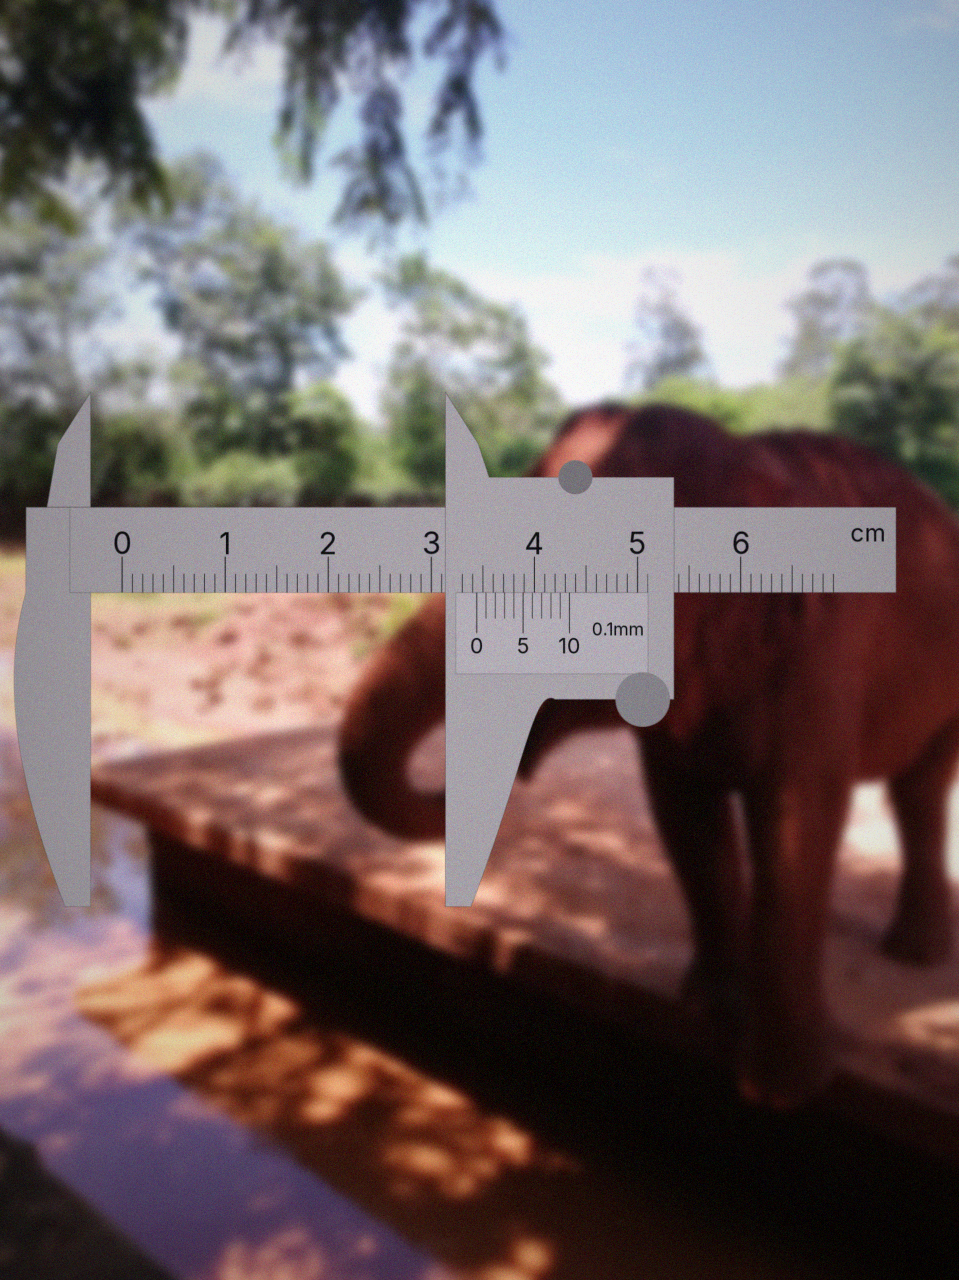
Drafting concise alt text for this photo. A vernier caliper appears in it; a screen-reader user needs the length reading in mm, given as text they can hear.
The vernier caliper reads 34.4 mm
